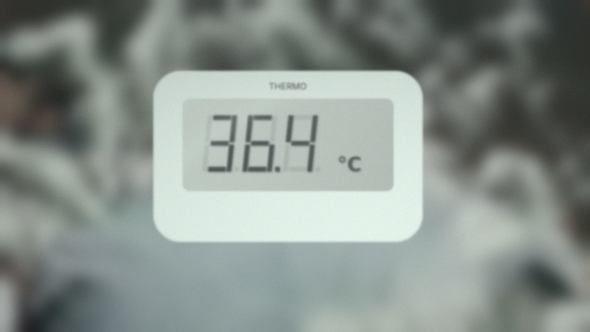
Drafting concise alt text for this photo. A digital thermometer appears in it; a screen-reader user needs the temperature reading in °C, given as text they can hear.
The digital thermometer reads 36.4 °C
